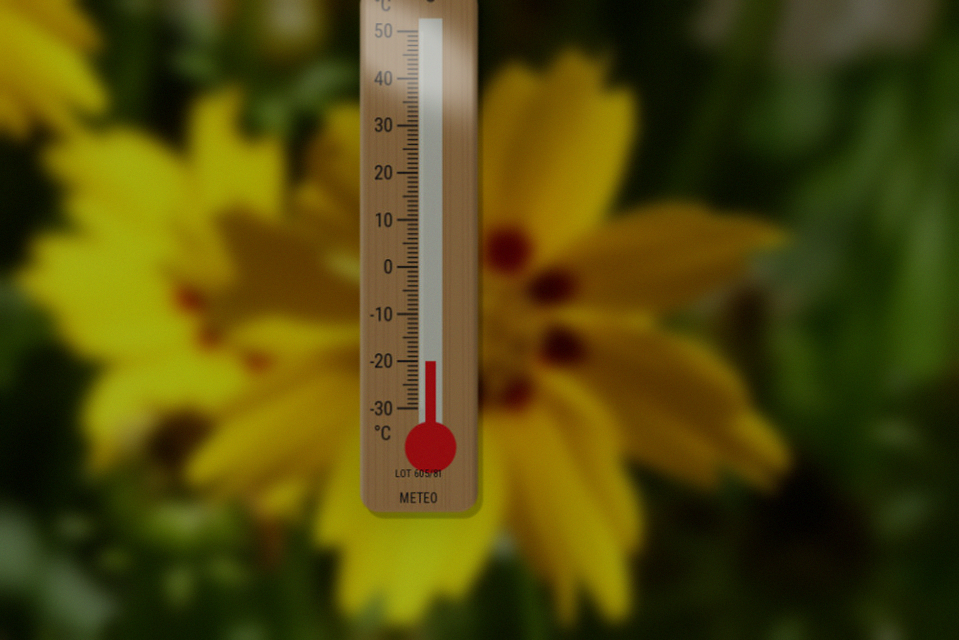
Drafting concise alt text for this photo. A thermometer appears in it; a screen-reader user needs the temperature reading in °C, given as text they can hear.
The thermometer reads -20 °C
